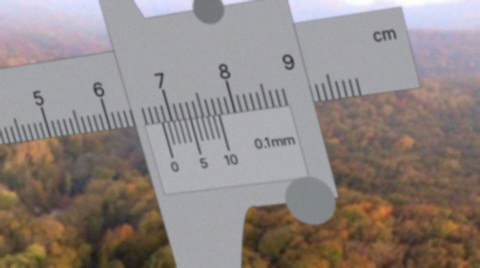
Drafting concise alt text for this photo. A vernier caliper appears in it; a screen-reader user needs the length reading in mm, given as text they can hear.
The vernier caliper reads 68.5 mm
